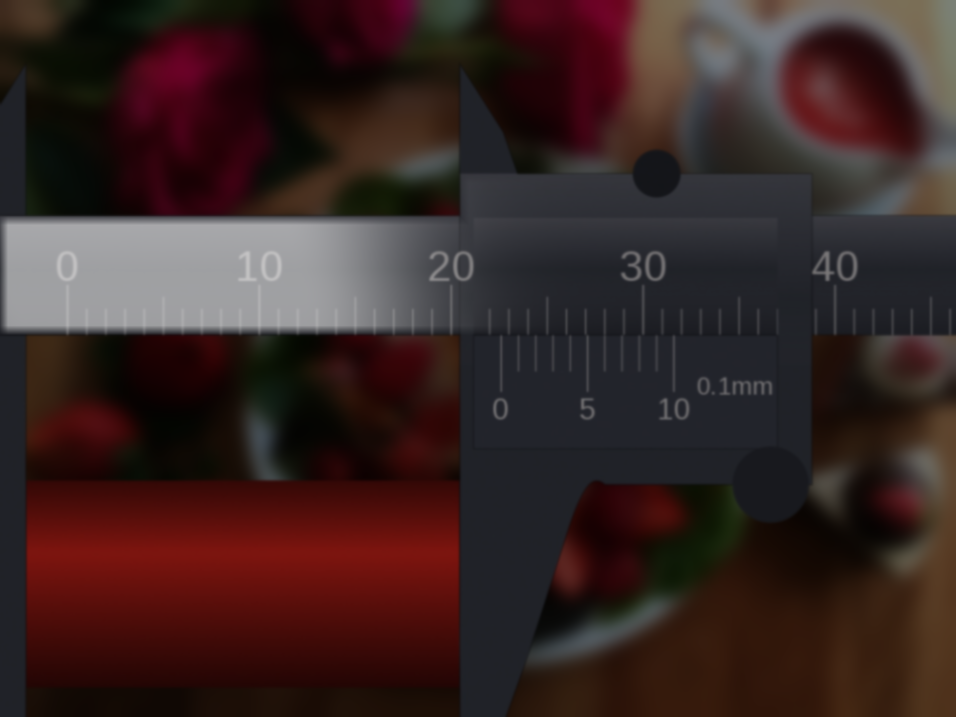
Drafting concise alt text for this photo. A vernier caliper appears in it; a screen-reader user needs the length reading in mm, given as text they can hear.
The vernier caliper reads 22.6 mm
